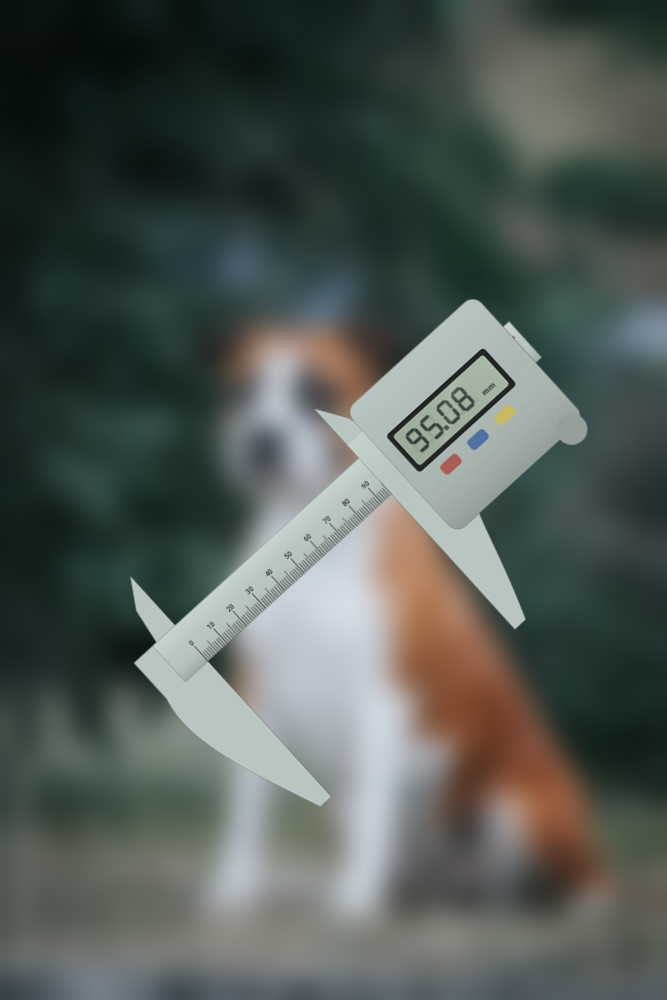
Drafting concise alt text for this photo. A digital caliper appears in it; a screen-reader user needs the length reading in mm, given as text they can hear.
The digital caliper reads 95.08 mm
